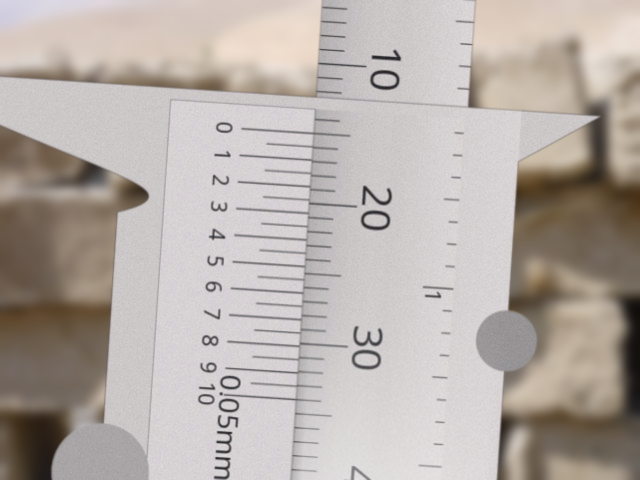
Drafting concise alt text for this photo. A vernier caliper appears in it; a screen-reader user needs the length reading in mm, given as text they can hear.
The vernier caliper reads 15.0 mm
